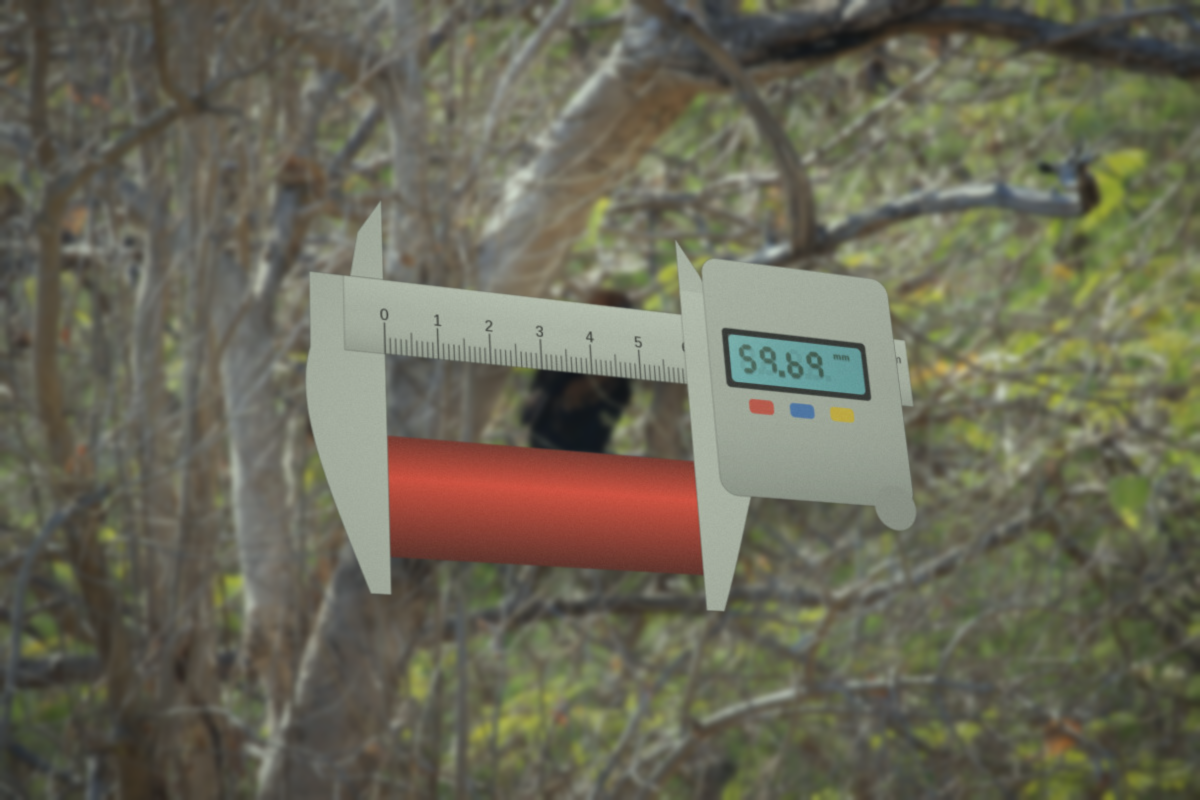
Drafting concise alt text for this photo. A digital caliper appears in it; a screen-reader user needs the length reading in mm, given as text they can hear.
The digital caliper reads 59.69 mm
